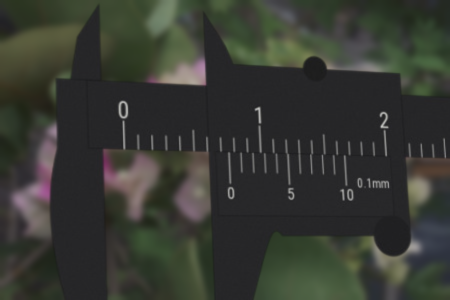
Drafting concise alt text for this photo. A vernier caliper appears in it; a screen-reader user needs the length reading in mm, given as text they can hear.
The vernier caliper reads 7.6 mm
